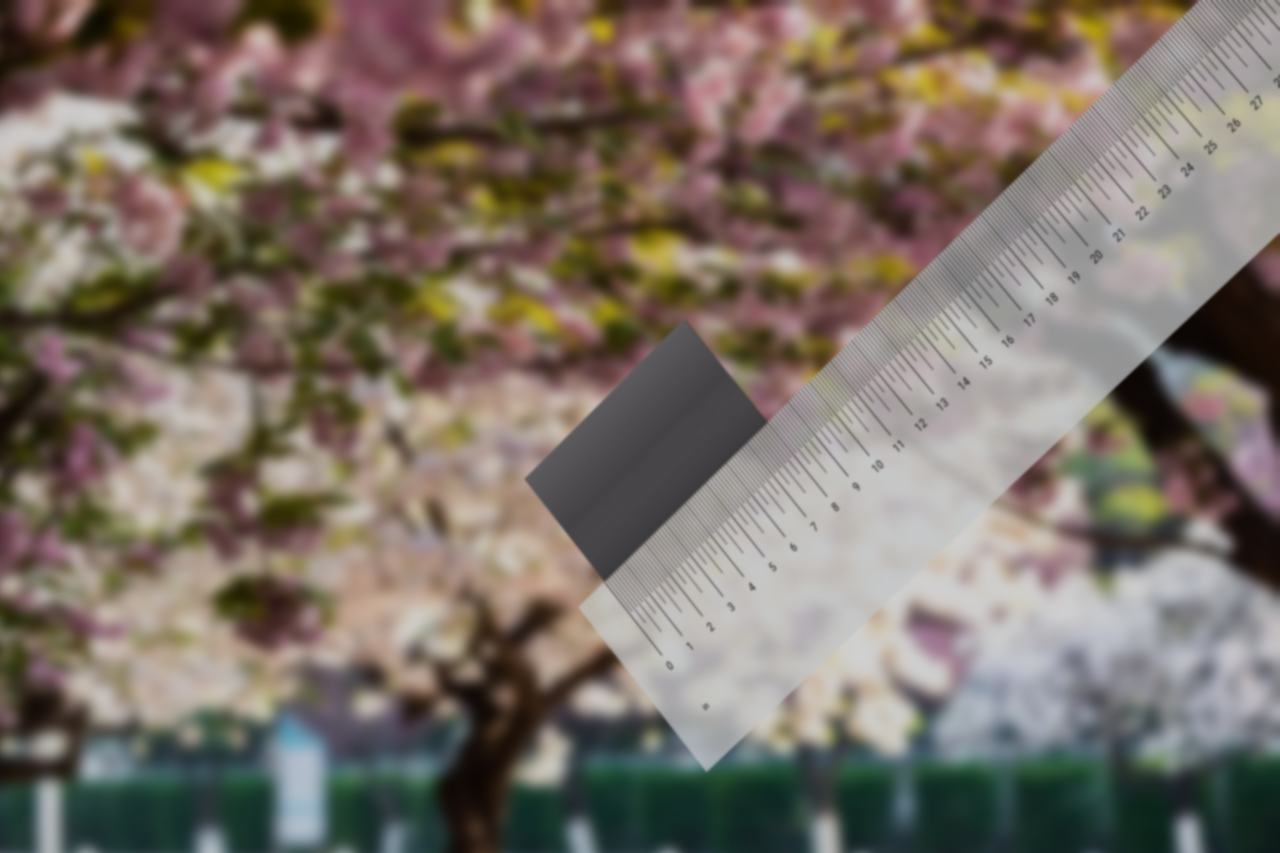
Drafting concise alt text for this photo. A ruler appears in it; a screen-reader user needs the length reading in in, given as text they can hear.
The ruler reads 8 in
